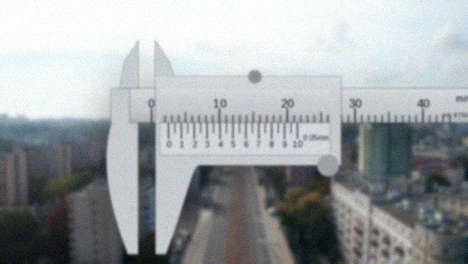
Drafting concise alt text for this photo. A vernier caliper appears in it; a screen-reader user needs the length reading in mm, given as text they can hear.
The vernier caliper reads 2.5 mm
